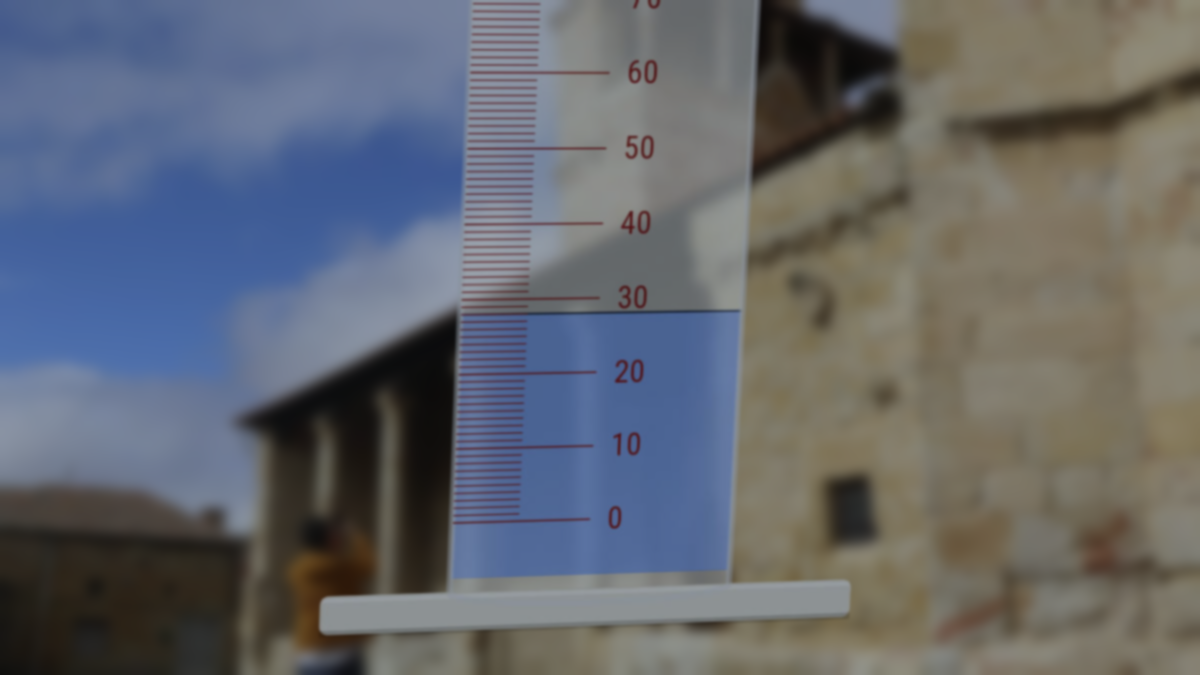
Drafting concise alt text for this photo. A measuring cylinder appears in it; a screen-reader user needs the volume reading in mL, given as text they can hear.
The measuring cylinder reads 28 mL
